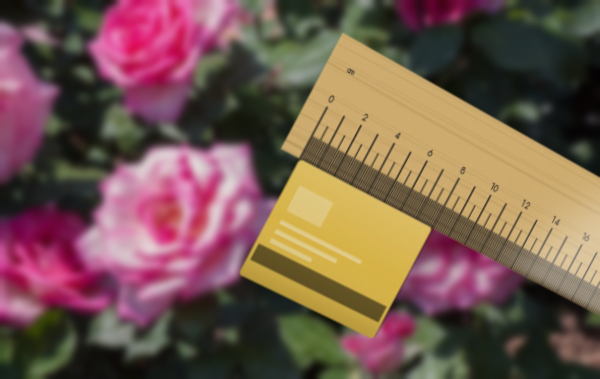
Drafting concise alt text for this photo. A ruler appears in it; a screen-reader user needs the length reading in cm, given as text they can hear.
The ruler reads 8 cm
